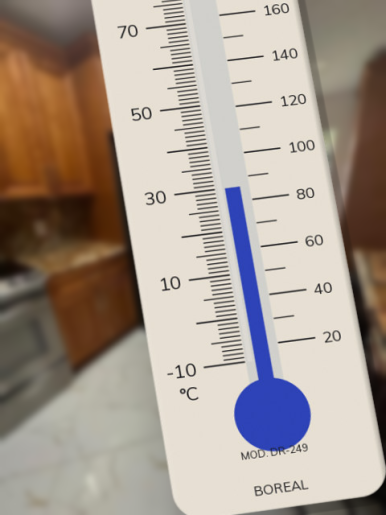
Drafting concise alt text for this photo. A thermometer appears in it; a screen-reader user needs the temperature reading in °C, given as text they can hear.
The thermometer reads 30 °C
